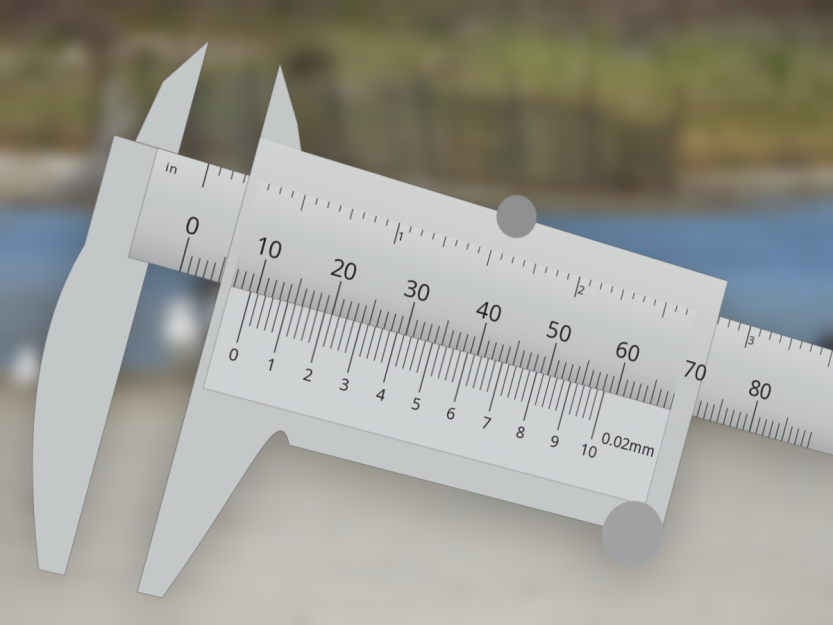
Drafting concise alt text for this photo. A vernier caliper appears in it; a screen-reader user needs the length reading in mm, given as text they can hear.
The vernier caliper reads 9.2 mm
